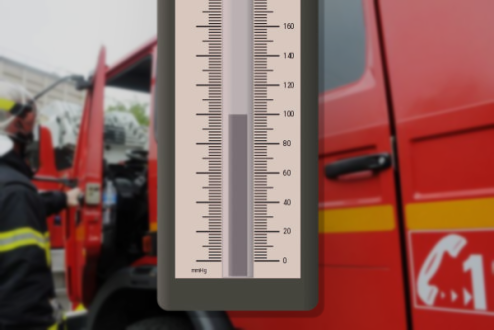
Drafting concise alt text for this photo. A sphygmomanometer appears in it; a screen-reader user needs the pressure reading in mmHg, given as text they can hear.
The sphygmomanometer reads 100 mmHg
